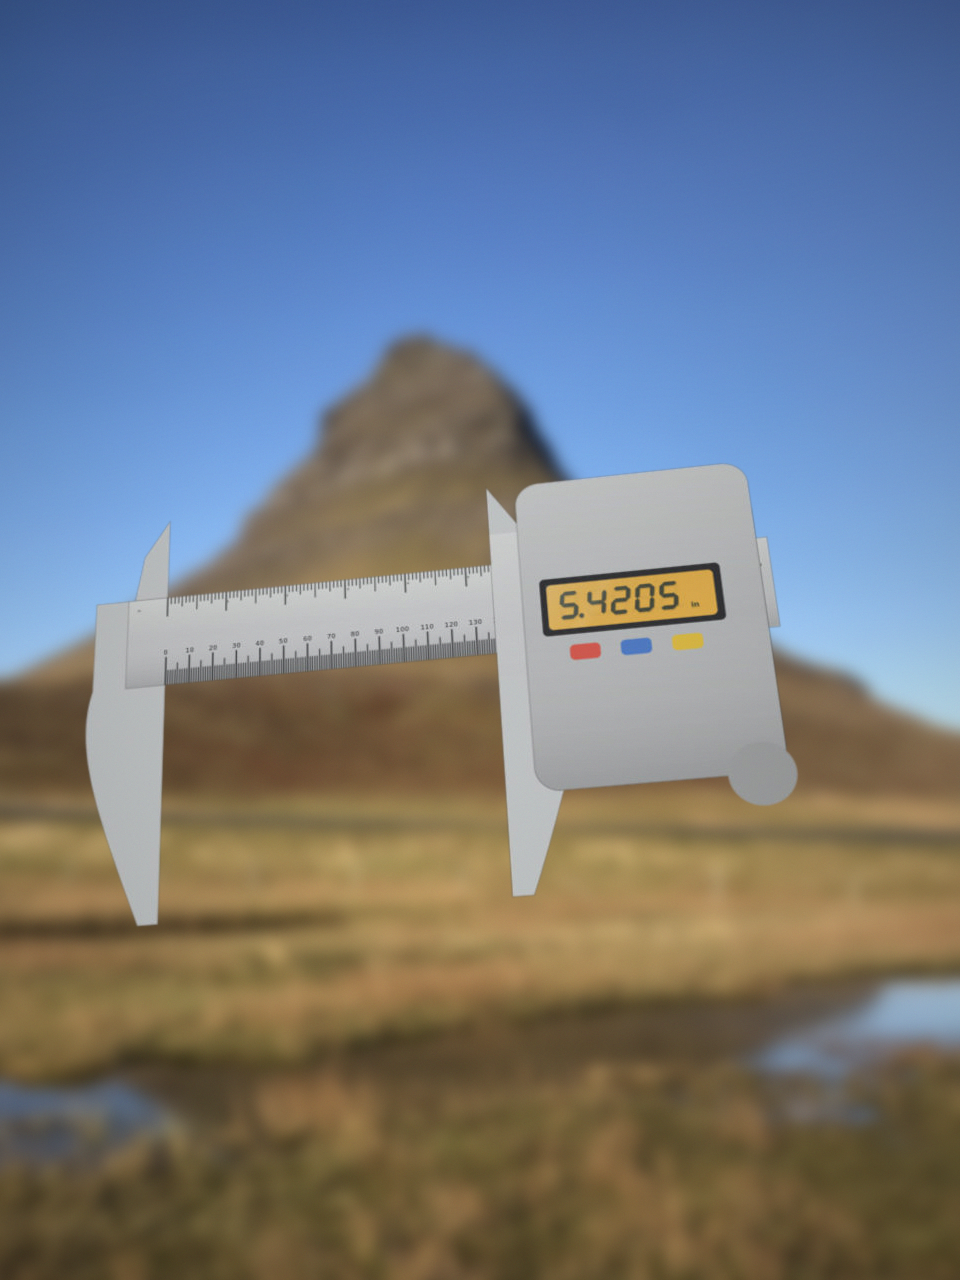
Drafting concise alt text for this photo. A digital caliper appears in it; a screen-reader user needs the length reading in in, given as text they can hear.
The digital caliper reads 5.4205 in
